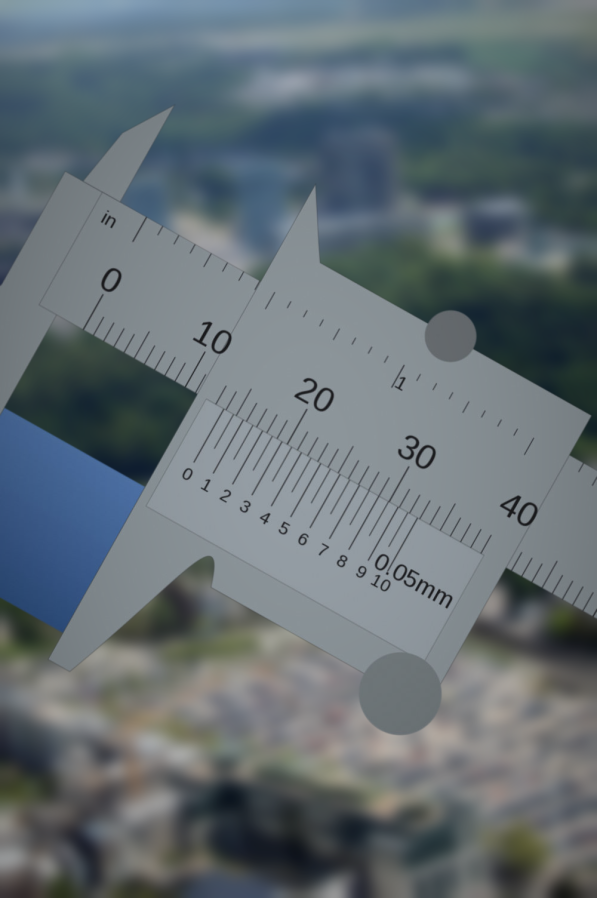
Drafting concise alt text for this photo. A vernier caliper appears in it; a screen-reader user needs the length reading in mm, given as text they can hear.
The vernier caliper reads 13.8 mm
